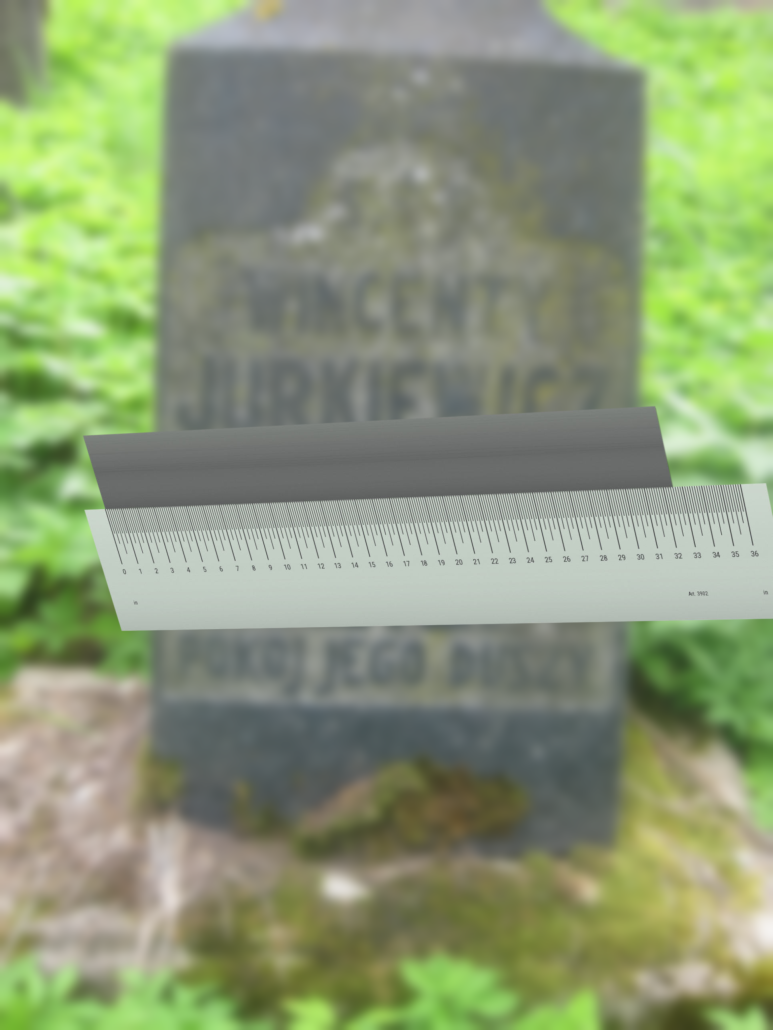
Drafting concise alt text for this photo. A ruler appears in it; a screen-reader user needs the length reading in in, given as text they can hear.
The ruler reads 32.5 in
